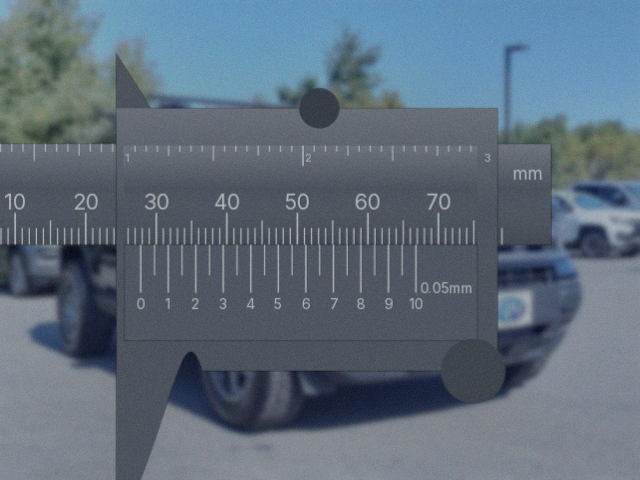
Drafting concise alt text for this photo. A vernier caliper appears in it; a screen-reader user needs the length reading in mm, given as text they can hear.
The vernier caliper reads 27.8 mm
